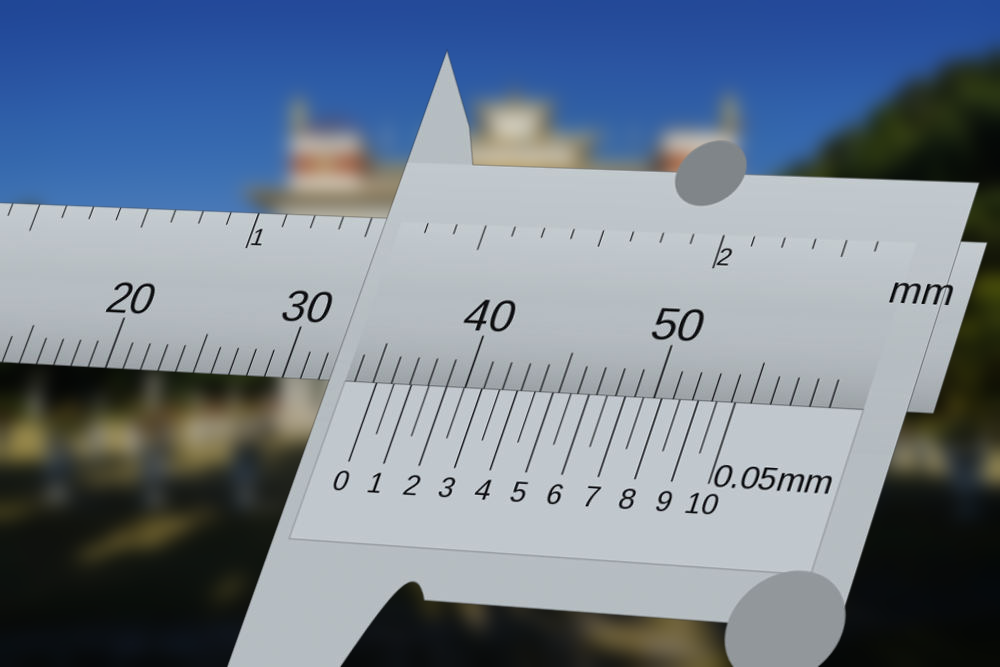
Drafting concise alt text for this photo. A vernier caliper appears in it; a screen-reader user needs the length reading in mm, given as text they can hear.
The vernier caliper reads 35.2 mm
